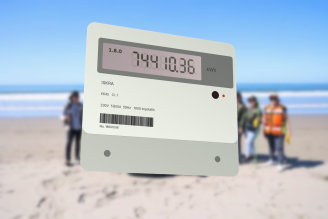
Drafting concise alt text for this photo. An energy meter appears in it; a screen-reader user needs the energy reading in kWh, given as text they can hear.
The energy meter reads 74410.36 kWh
